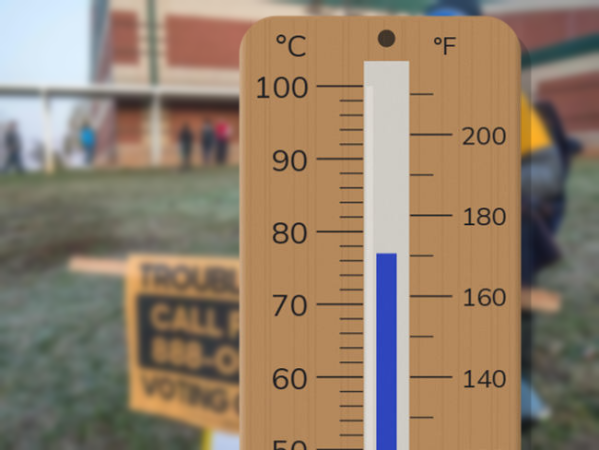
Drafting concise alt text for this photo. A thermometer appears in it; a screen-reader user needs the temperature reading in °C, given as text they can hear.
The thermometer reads 77 °C
